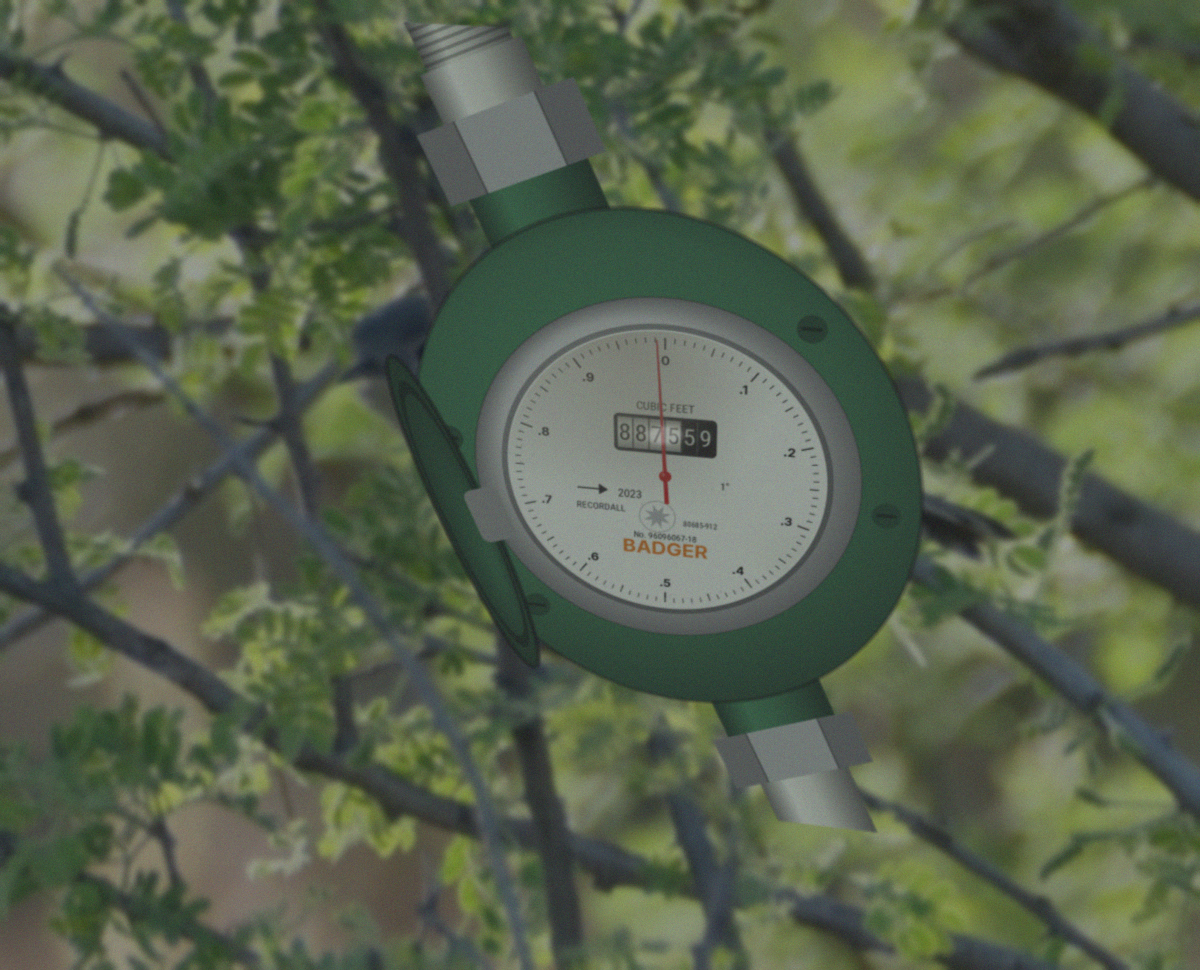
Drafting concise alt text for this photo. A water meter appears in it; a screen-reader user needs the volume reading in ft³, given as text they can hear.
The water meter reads 887558.99 ft³
